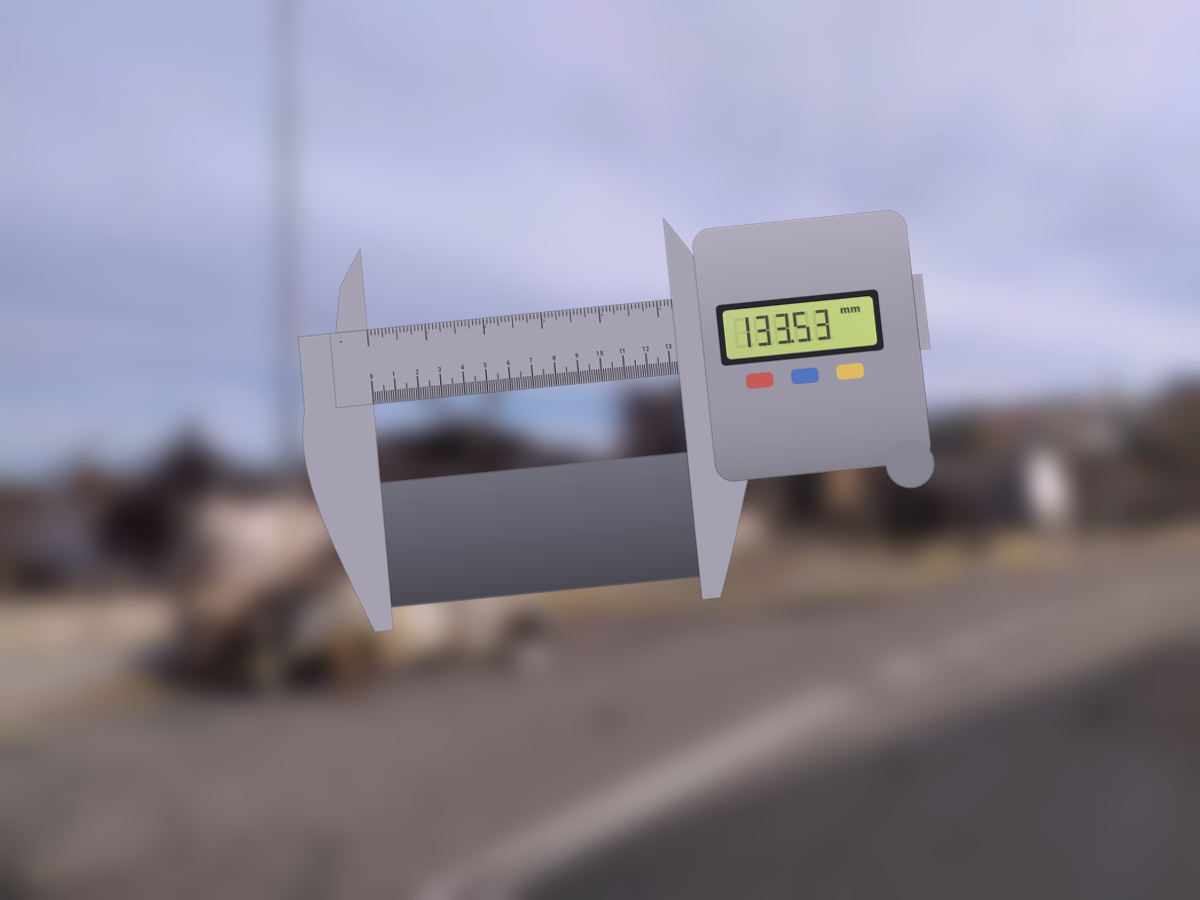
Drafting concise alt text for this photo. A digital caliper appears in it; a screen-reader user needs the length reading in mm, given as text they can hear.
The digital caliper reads 133.53 mm
